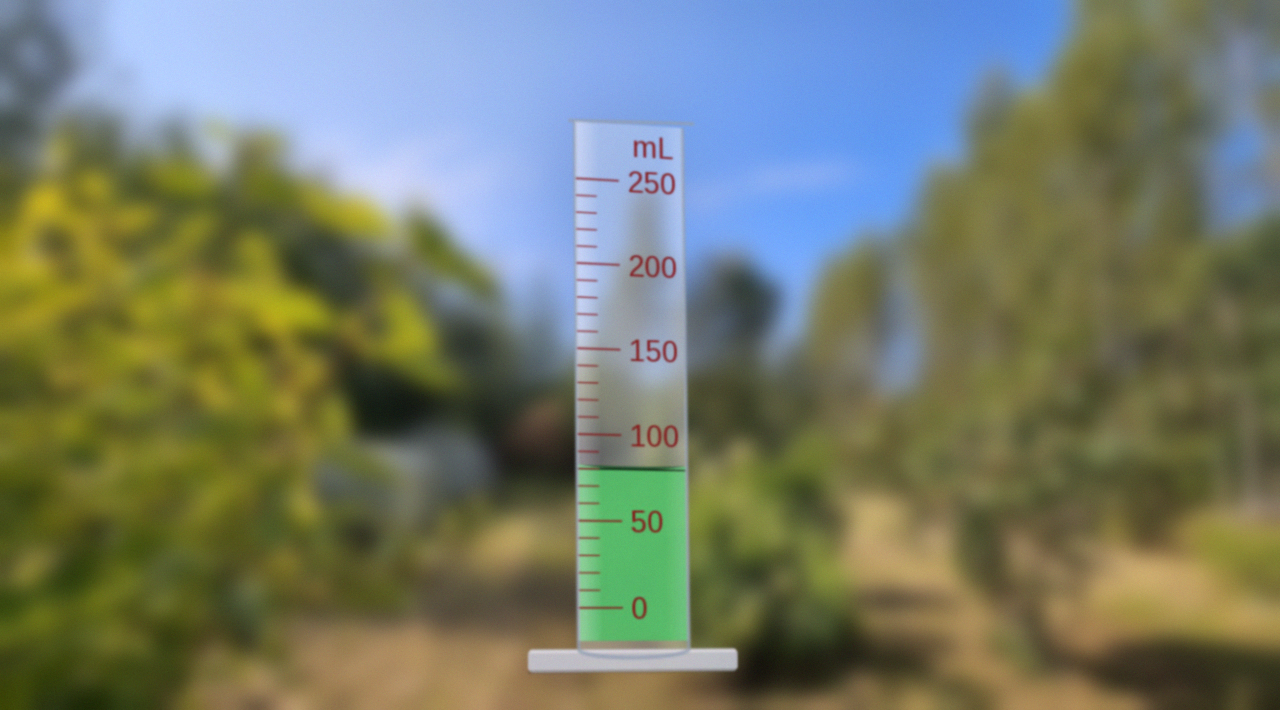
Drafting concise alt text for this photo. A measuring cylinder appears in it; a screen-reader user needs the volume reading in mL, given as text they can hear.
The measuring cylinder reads 80 mL
